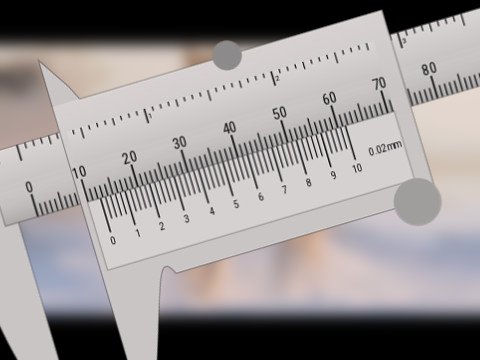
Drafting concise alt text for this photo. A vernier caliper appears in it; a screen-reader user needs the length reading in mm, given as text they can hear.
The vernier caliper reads 12.5 mm
